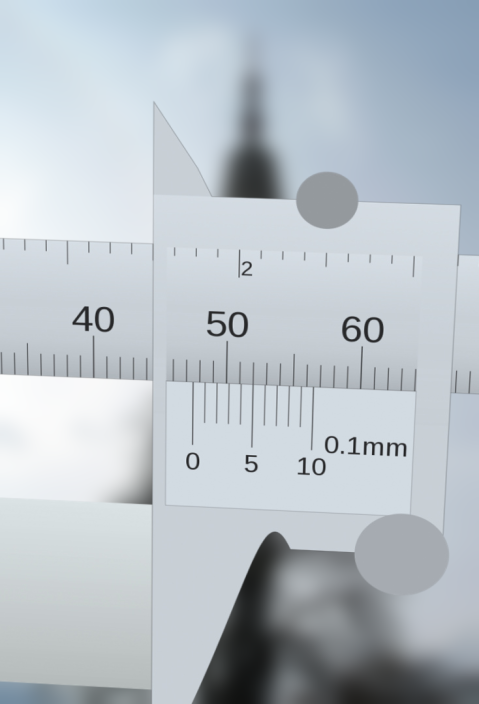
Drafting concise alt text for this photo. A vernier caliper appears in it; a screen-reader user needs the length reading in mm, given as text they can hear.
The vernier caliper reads 47.5 mm
